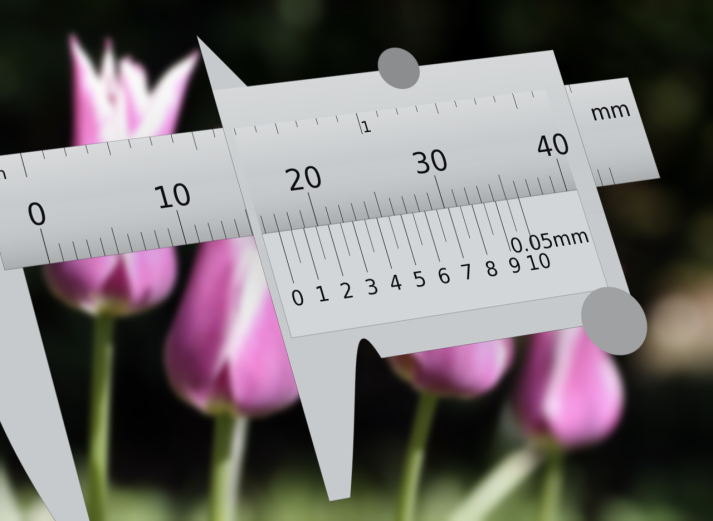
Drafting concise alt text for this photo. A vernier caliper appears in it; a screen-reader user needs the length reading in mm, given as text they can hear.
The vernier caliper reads 17.0 mm
